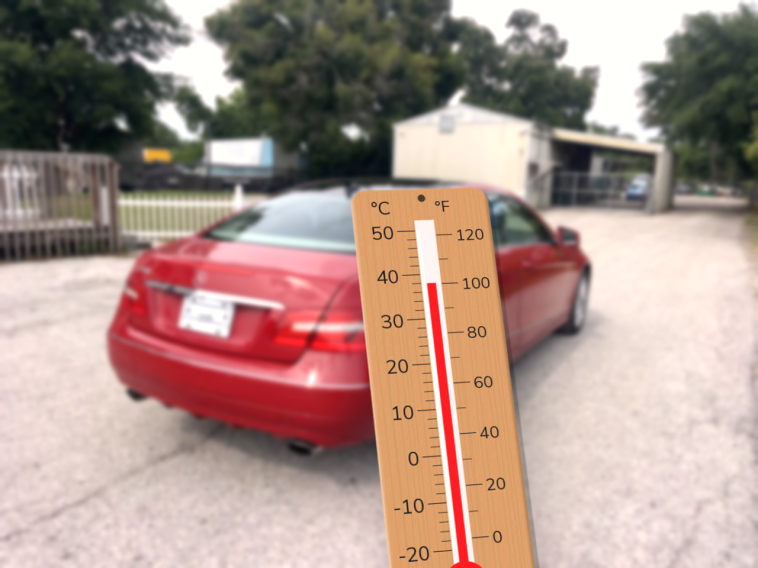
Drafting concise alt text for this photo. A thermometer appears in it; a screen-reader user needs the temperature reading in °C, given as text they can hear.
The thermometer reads 38 °C
